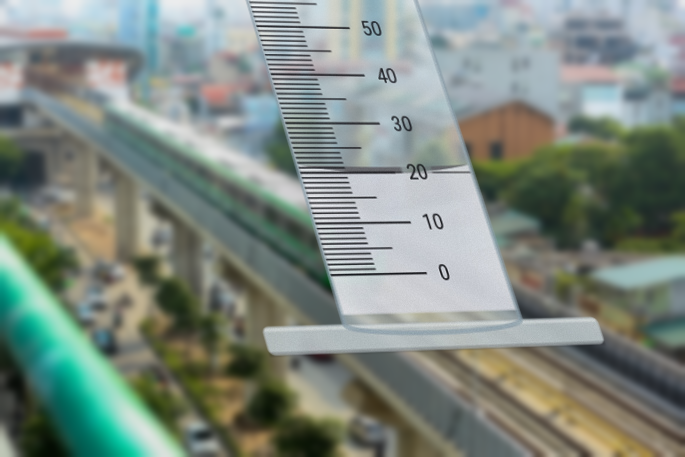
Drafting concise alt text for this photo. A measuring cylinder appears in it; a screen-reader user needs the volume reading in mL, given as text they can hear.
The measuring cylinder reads 20 mL
